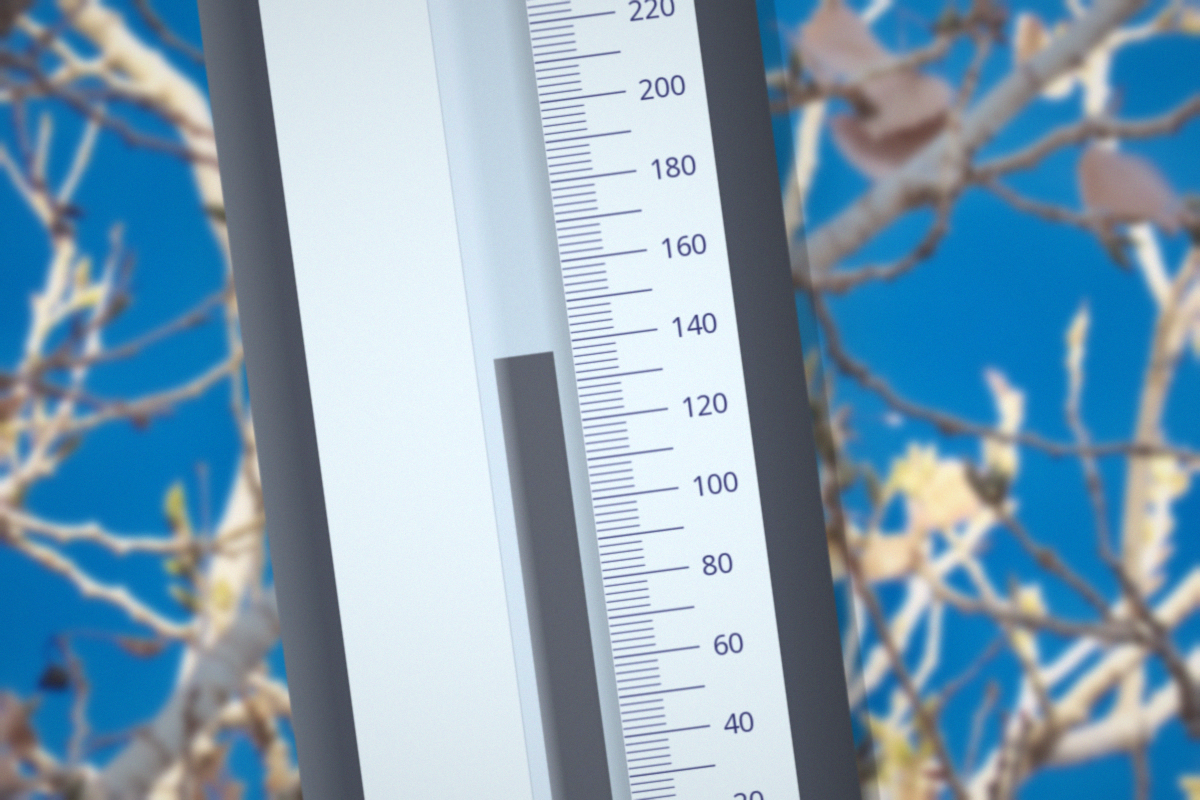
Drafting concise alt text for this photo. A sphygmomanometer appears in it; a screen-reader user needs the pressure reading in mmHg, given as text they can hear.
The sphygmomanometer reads 138 mmHg
